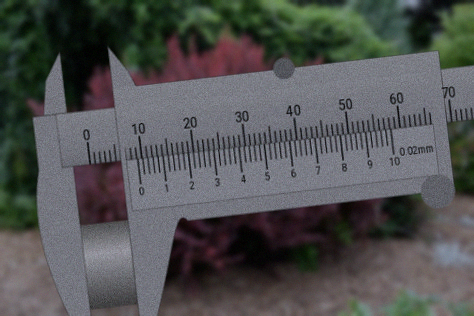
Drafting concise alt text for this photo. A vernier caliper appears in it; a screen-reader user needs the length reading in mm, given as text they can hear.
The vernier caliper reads 9.2 mm
